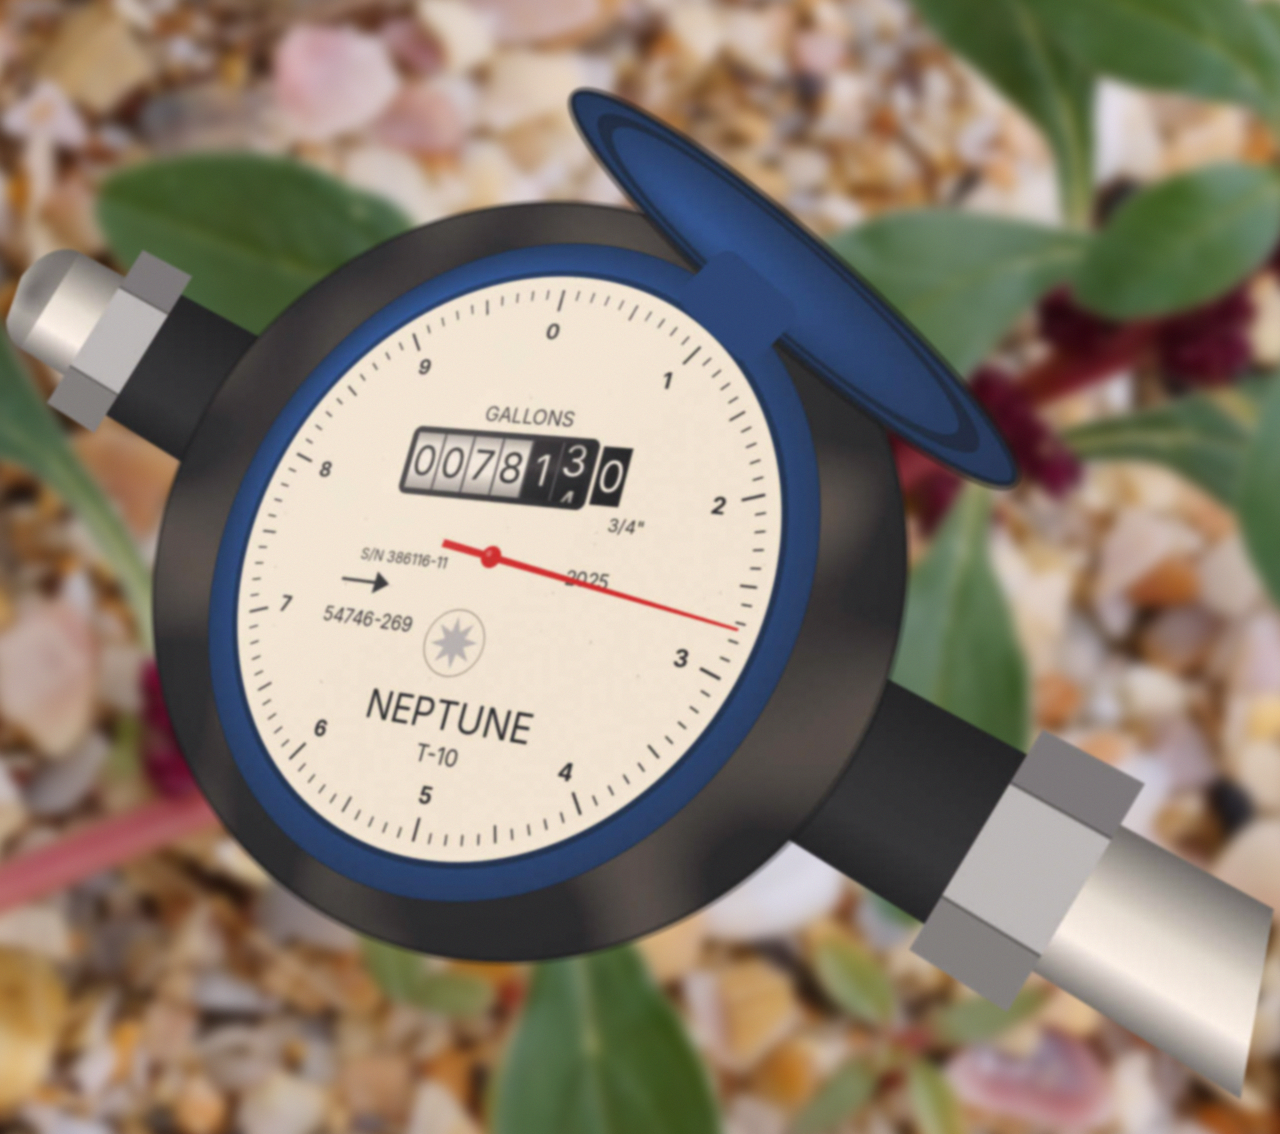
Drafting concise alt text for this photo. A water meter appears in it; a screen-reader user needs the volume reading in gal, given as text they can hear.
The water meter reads 78132.7 gal
